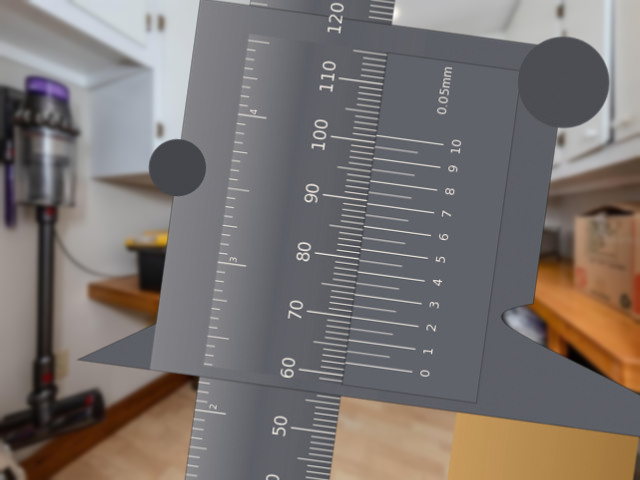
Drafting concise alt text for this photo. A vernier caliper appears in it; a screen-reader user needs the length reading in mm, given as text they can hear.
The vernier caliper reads 62.2 mm
